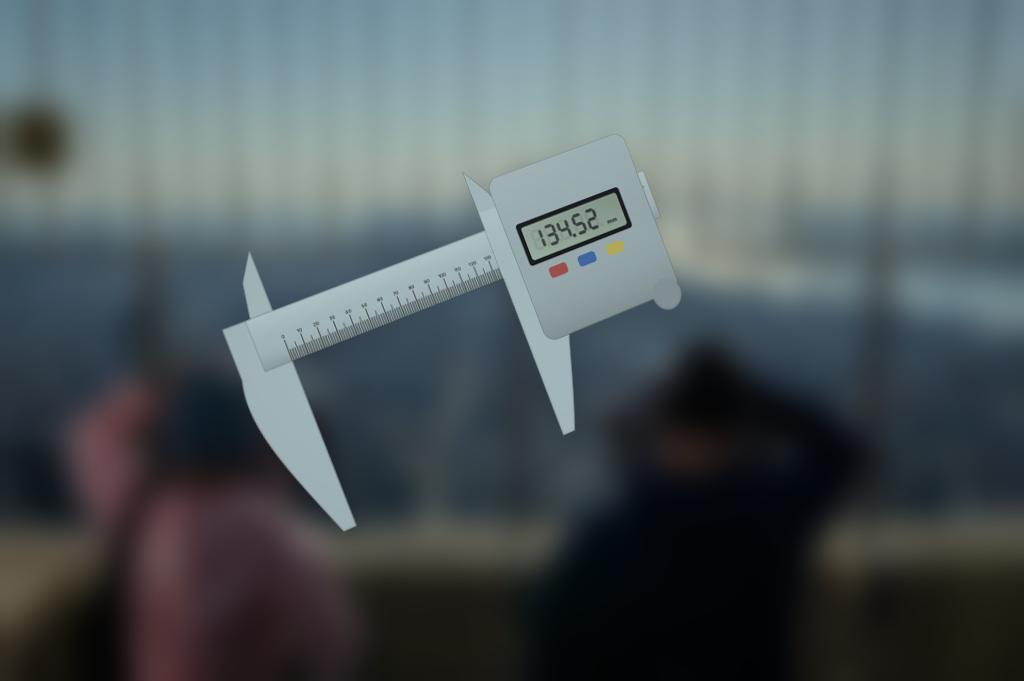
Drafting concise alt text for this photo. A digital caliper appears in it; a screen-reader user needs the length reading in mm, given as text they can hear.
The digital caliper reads 134.52 mm
